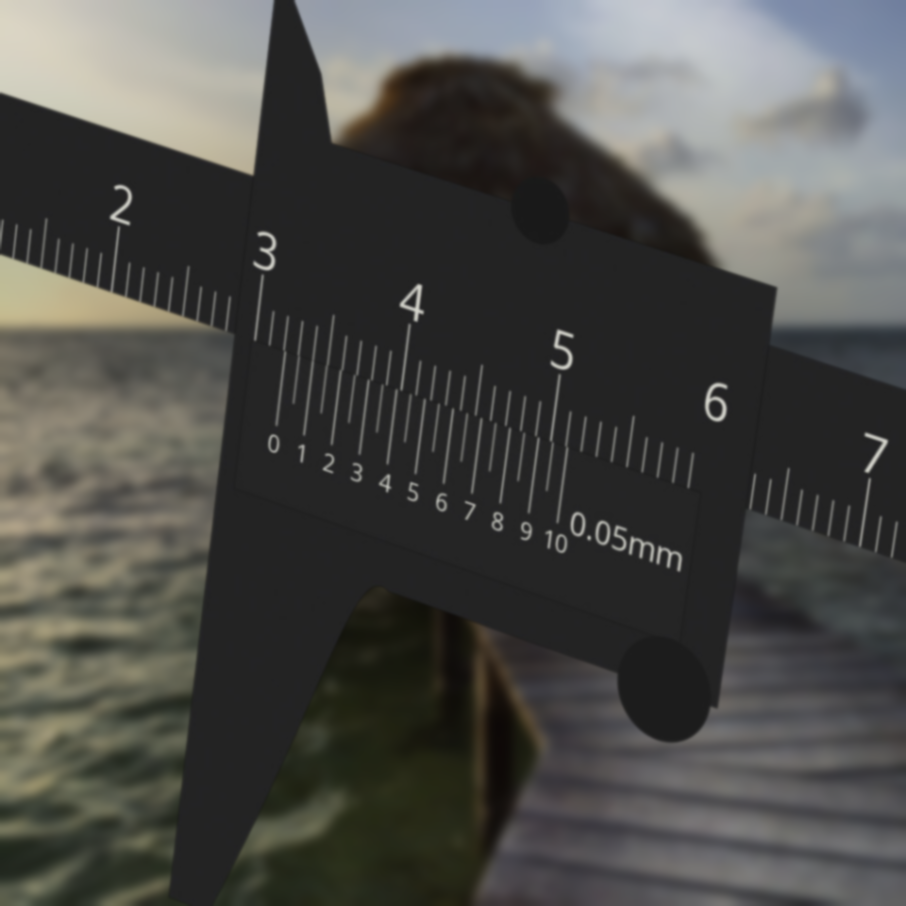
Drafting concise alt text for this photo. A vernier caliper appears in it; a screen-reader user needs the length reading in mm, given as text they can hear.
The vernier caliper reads 32.1 mm
